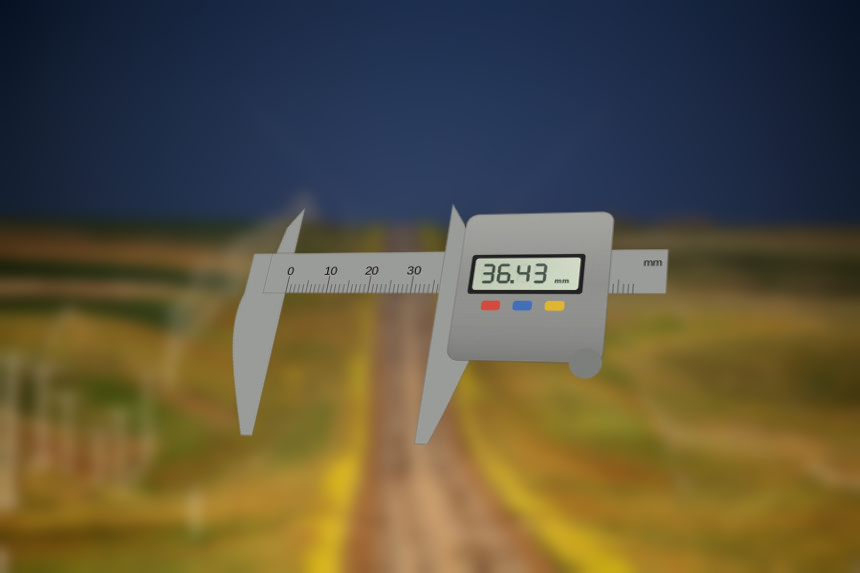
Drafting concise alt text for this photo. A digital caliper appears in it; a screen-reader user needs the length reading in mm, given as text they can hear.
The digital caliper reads 36.43 mm
